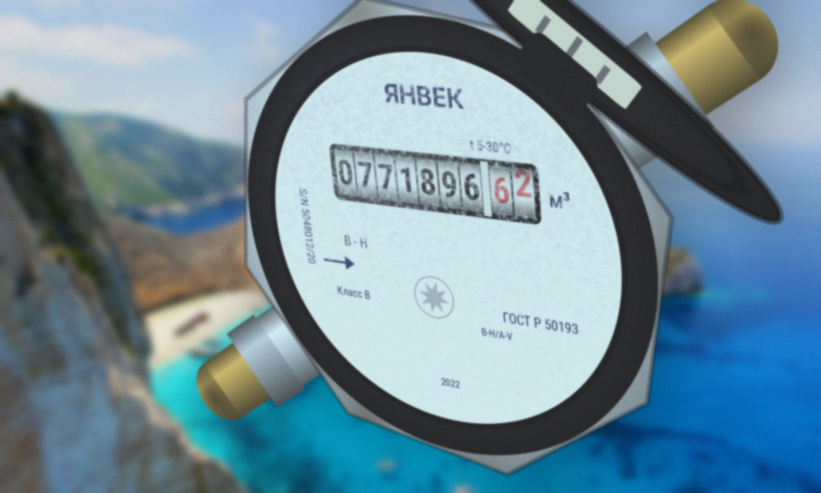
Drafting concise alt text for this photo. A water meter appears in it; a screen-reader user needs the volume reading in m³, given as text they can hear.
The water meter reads 771896.62 m³
